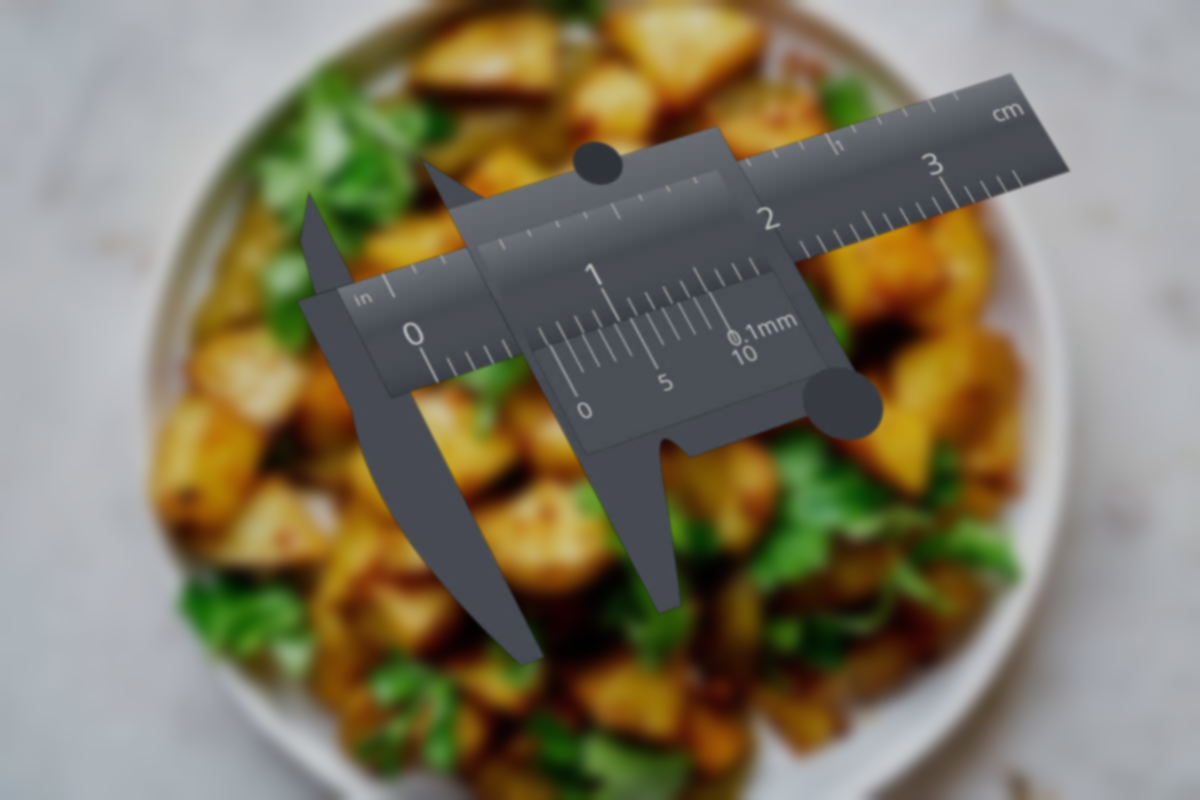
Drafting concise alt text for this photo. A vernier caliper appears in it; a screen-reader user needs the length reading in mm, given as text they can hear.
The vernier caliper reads 6.1 mm
